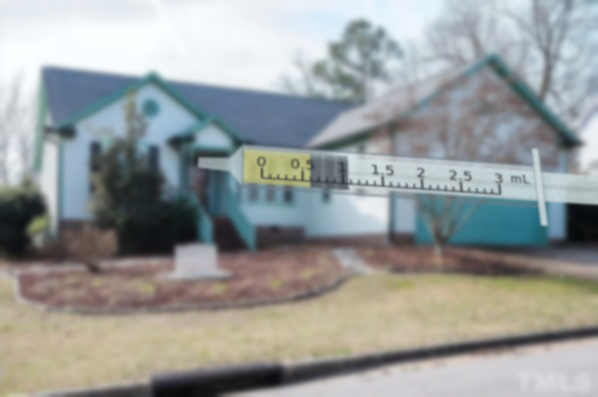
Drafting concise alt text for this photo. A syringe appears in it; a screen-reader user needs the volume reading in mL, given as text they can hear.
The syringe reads 0.6 mL
